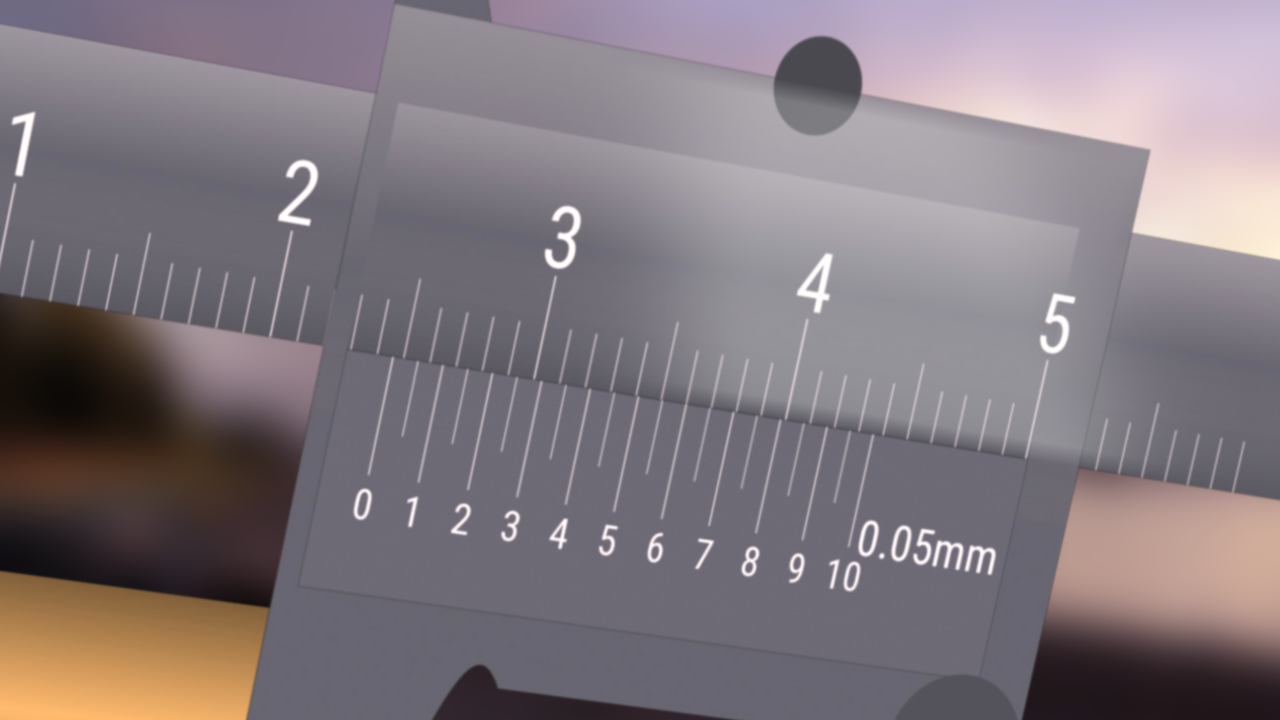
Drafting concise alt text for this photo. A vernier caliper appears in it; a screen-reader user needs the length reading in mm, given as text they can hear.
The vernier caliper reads 24.6 mm
